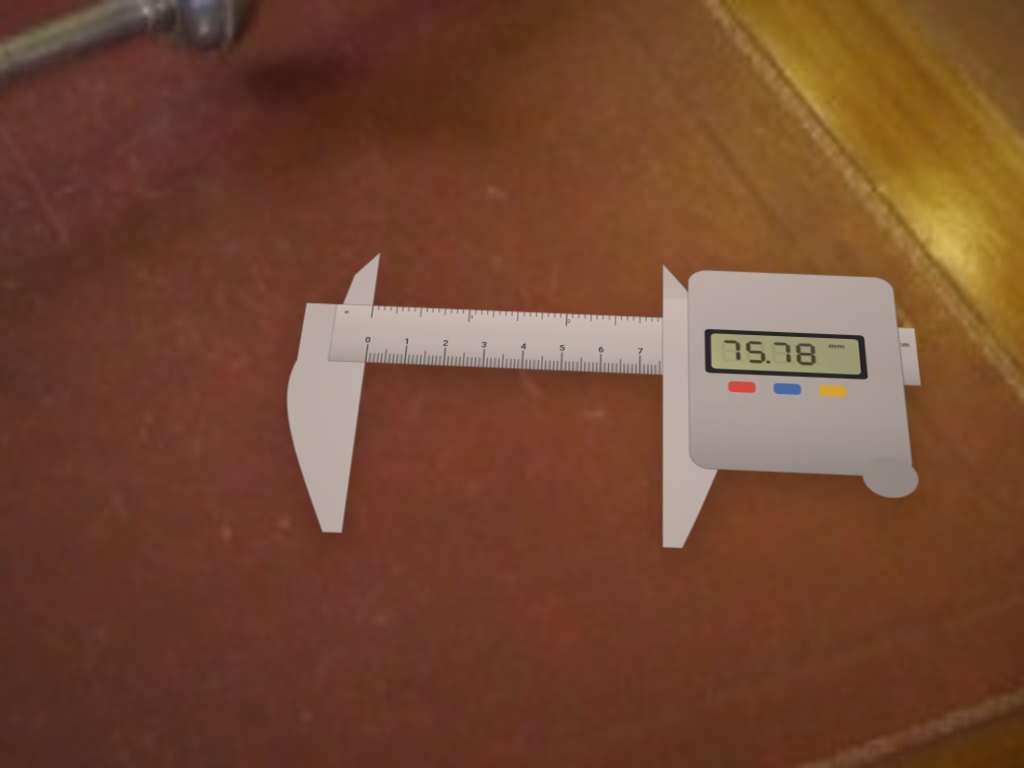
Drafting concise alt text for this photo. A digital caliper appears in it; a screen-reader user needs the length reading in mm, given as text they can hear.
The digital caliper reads 75.78 mm
